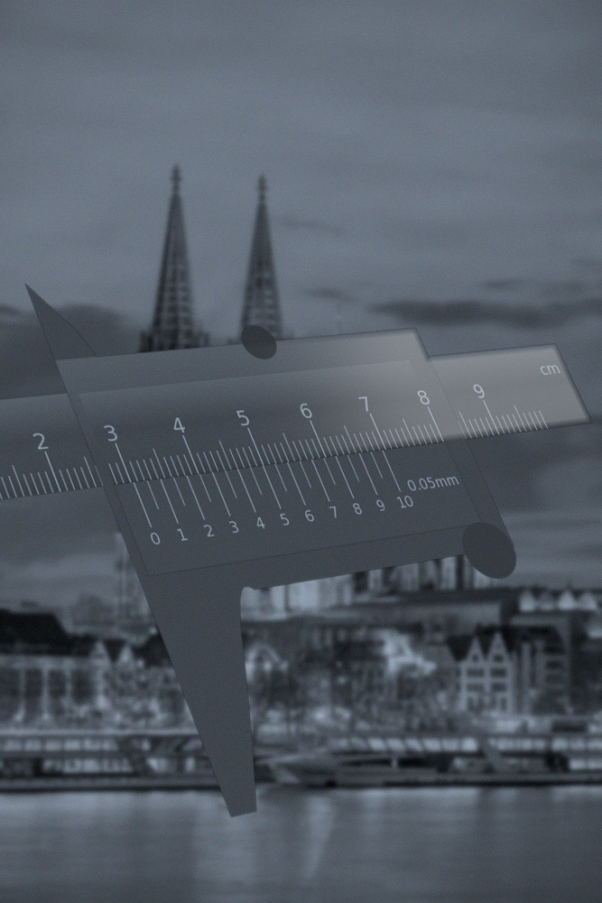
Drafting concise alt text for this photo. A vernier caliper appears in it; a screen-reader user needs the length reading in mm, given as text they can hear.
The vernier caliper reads 30.4 mm
